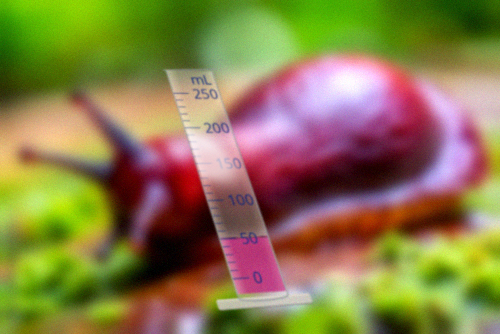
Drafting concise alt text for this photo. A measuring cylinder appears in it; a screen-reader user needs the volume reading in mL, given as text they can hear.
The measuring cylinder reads 50 mL
